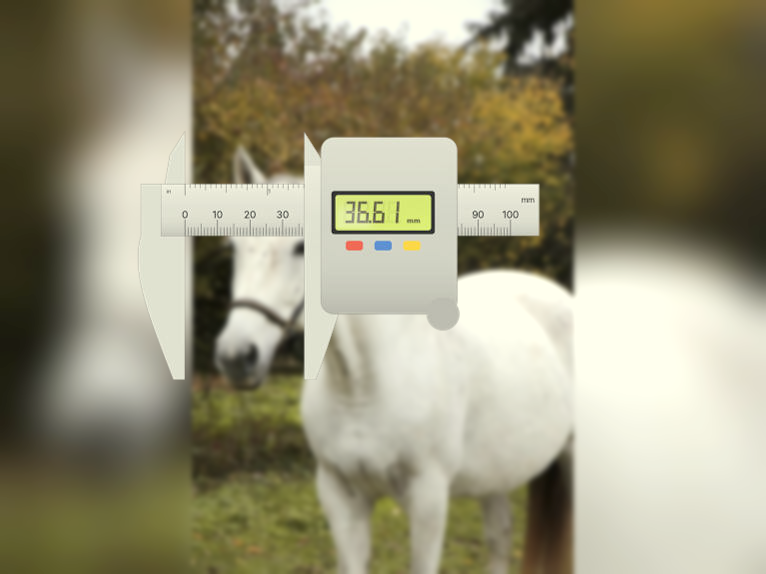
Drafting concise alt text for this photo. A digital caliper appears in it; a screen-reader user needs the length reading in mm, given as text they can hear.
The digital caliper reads 36.61 mm
